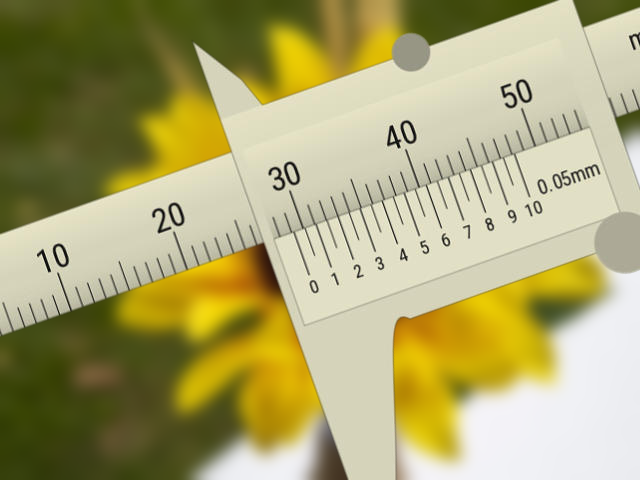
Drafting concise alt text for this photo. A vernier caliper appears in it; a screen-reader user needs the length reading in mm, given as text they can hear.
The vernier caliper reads 29.2 mm
